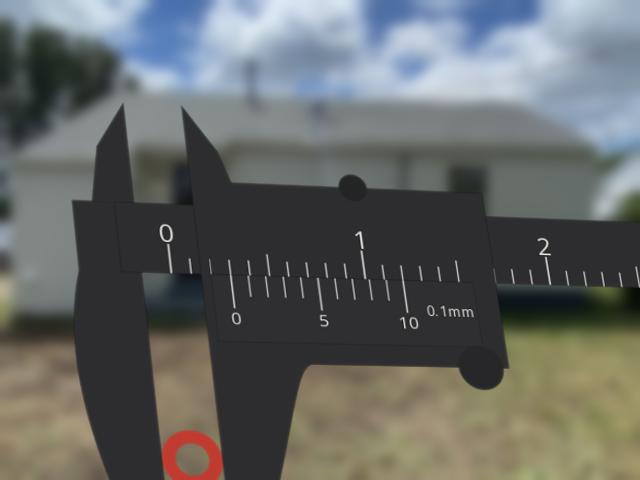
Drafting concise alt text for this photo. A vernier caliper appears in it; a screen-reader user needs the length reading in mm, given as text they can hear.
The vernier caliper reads 3.0 mm
